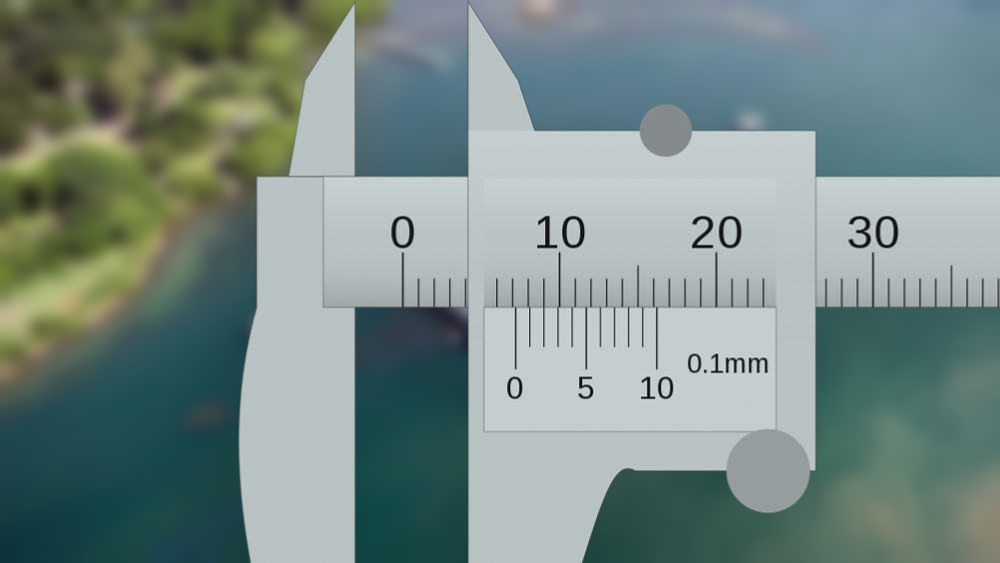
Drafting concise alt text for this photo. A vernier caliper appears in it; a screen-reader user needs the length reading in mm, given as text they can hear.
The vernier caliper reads 7.2 mm
